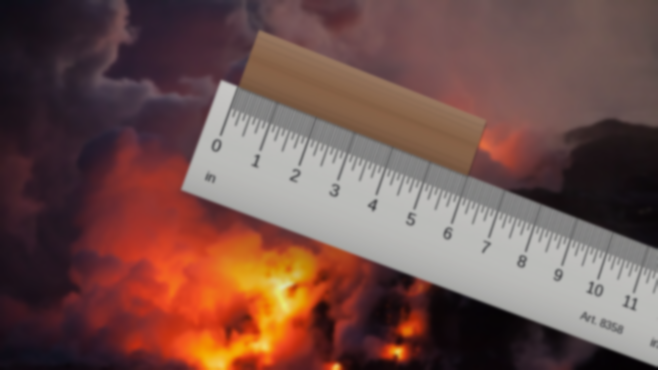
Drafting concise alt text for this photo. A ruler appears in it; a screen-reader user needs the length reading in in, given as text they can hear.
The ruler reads 6 in
